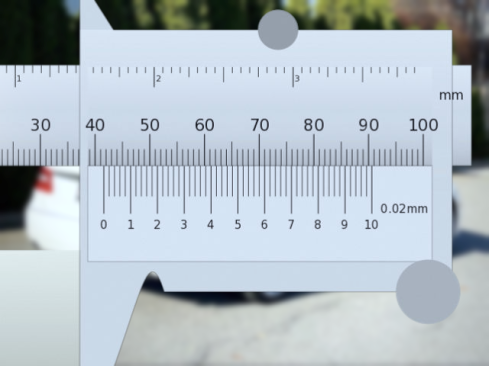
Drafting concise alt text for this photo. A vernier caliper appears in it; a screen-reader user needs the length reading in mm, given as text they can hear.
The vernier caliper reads 41.6 mm
